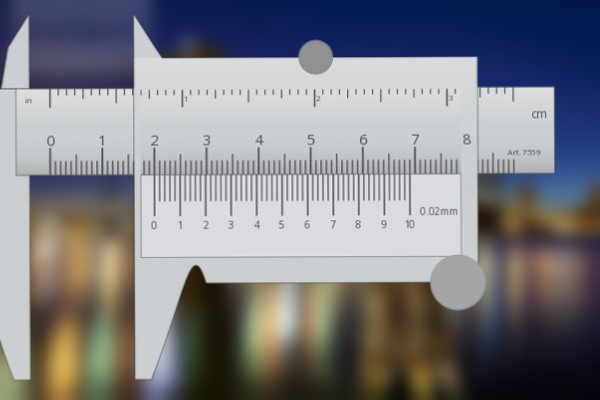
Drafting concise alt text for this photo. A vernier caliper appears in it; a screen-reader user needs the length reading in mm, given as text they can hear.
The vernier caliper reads 20.0 mm
